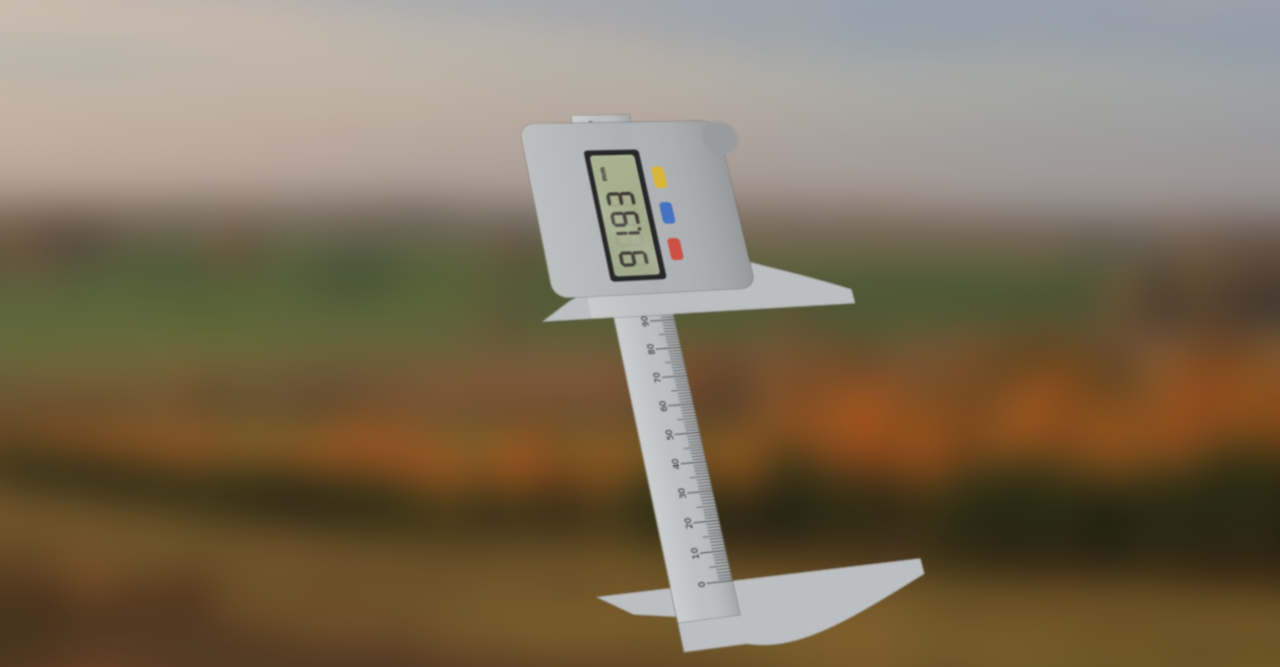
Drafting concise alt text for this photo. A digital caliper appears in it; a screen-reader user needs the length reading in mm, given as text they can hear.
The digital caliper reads 91.93 mm
